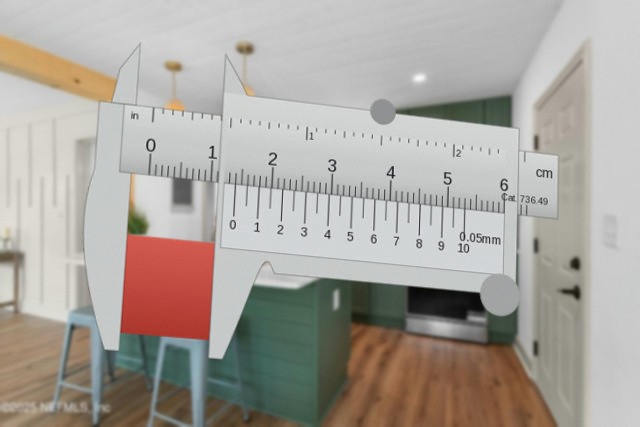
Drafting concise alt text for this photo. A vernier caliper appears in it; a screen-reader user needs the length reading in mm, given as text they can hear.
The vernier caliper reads 14.0 mm
